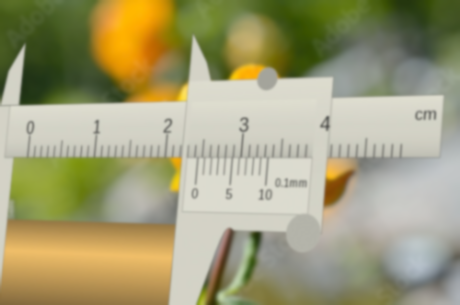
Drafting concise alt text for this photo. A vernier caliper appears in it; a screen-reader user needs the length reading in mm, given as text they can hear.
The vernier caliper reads 24.4 mm
